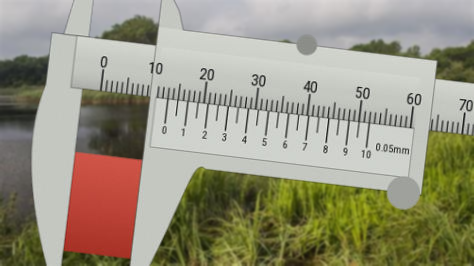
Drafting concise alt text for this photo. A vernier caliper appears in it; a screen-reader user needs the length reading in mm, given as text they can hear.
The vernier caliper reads 13.0 mm
